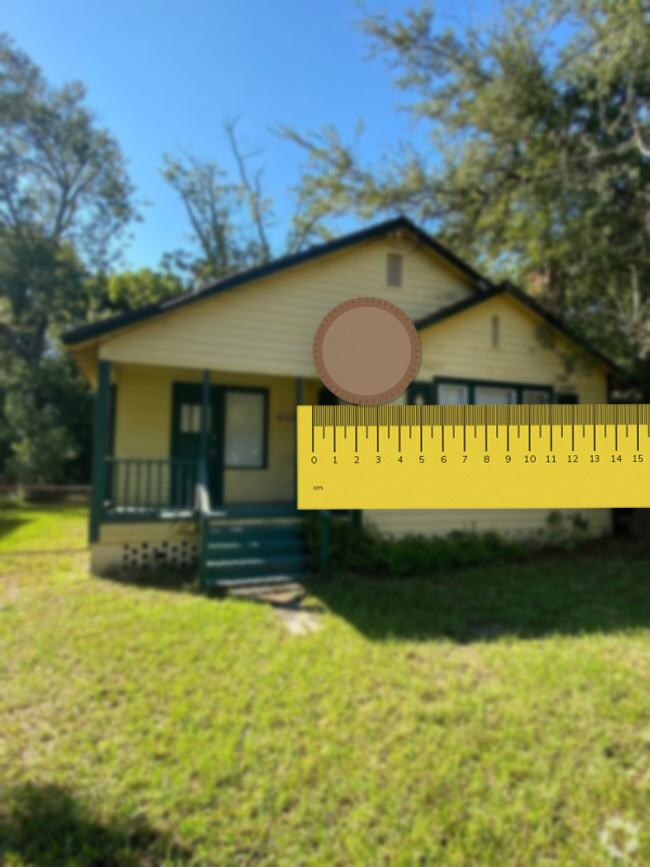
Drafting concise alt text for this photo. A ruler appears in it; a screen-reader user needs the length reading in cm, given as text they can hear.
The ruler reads 5 cm
